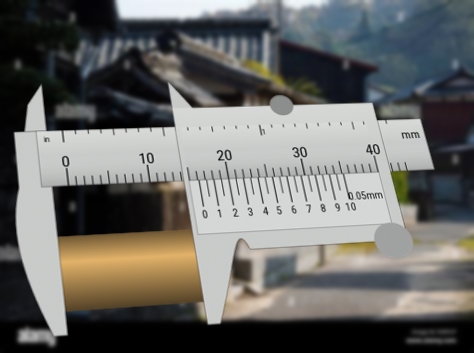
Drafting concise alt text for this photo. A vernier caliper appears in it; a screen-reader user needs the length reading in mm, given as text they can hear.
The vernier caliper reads 16.2 mm
